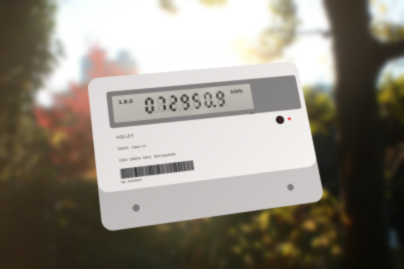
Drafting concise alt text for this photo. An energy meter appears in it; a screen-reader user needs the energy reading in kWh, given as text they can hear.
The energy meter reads 72950.9 kWh
